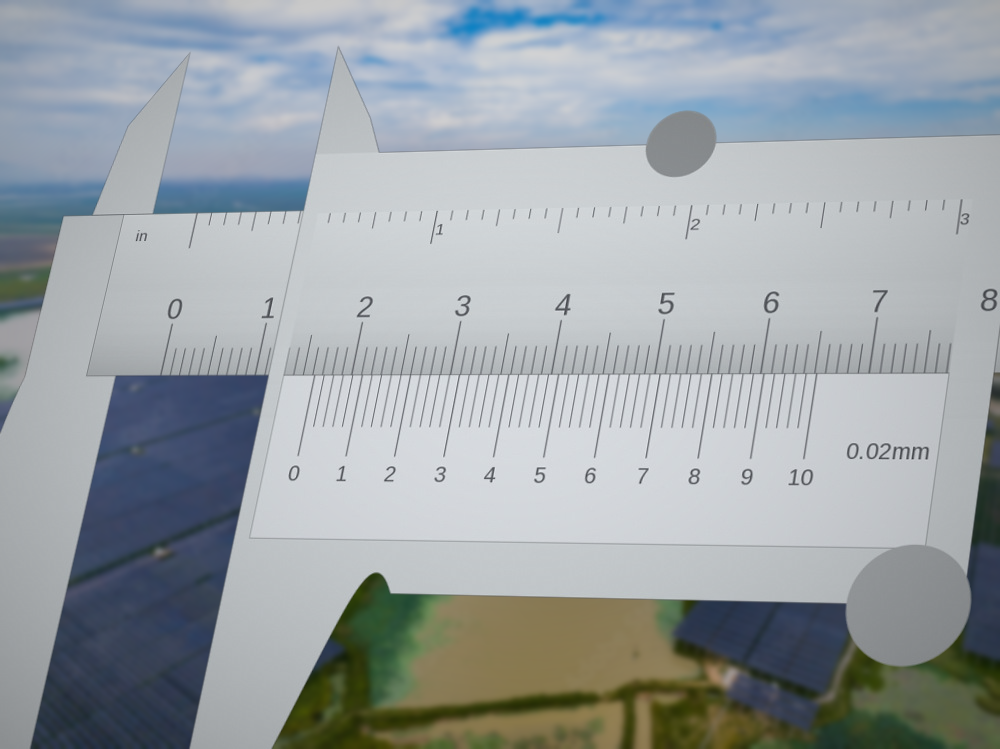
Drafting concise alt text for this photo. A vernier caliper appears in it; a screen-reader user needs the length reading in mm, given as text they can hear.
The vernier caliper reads 16.2 mm
